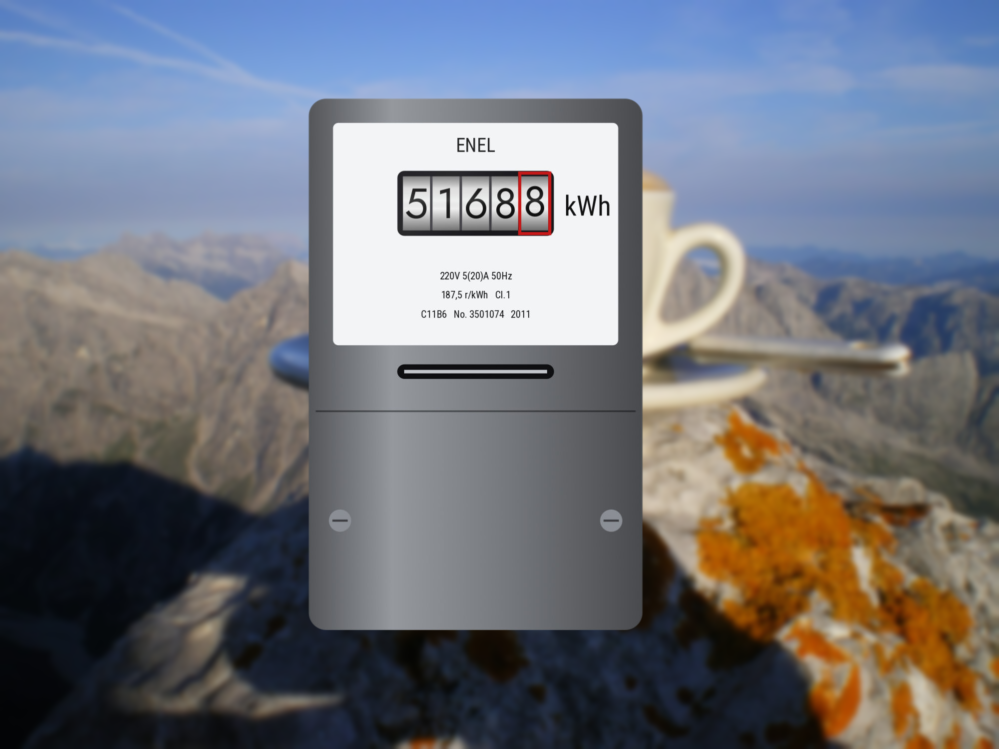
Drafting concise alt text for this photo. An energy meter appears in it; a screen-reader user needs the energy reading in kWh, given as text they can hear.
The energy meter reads 5168.8 kWh
